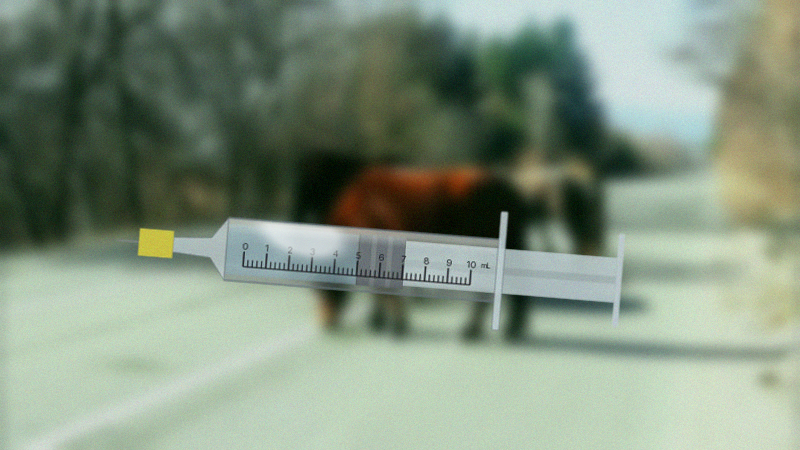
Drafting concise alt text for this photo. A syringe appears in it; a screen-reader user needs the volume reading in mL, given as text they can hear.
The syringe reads 5 mL
